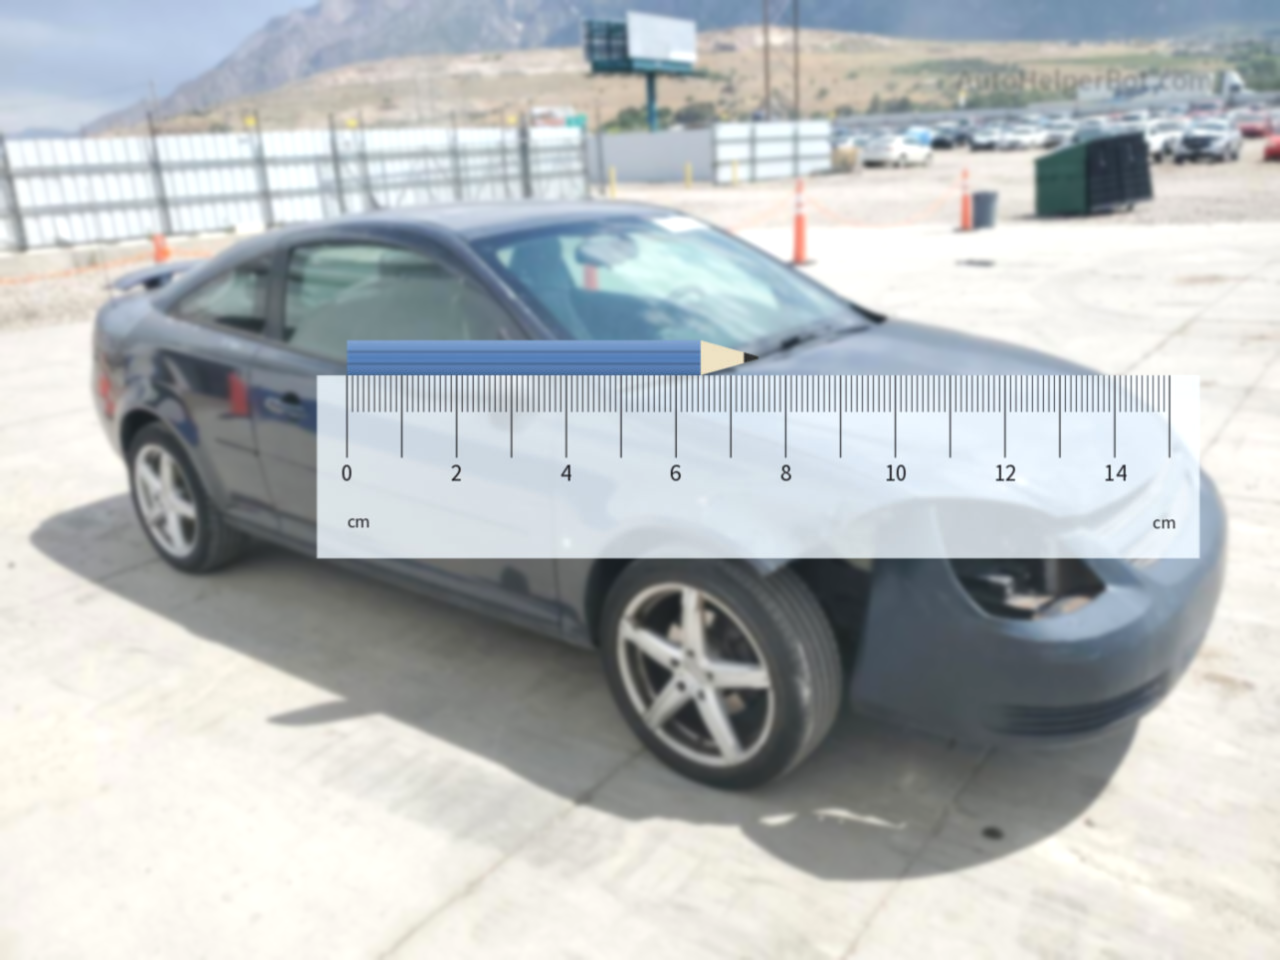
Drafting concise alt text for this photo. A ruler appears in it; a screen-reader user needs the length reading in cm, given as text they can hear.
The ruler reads 7.5 cm
